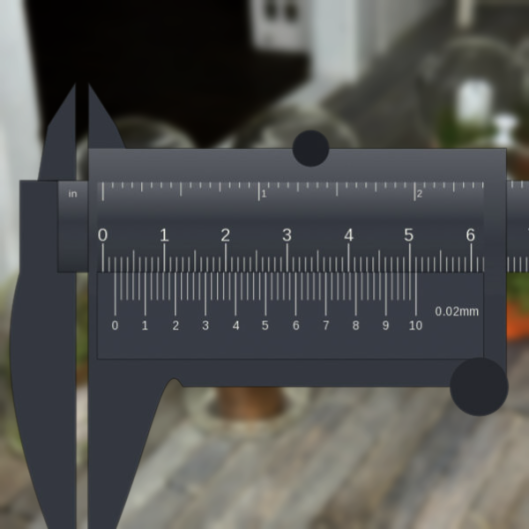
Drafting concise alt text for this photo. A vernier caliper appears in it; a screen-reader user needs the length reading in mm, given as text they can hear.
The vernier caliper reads 2.0 mm
